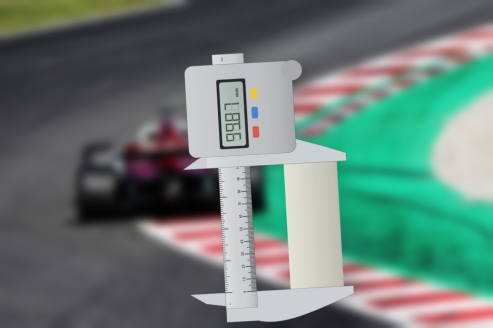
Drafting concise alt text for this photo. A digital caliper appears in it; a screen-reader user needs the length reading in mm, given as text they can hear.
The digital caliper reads 99.87 mm
